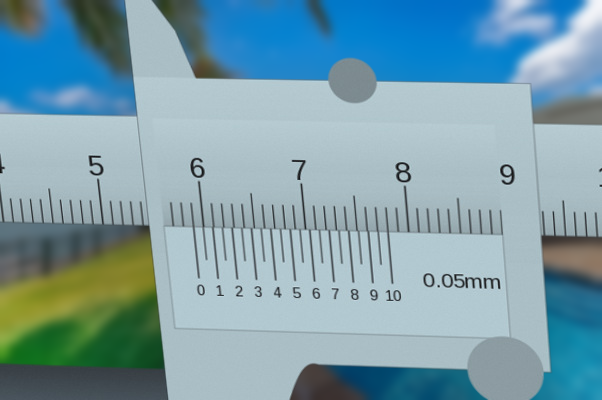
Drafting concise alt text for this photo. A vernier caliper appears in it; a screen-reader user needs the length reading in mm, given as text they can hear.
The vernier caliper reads 59.0 mm
